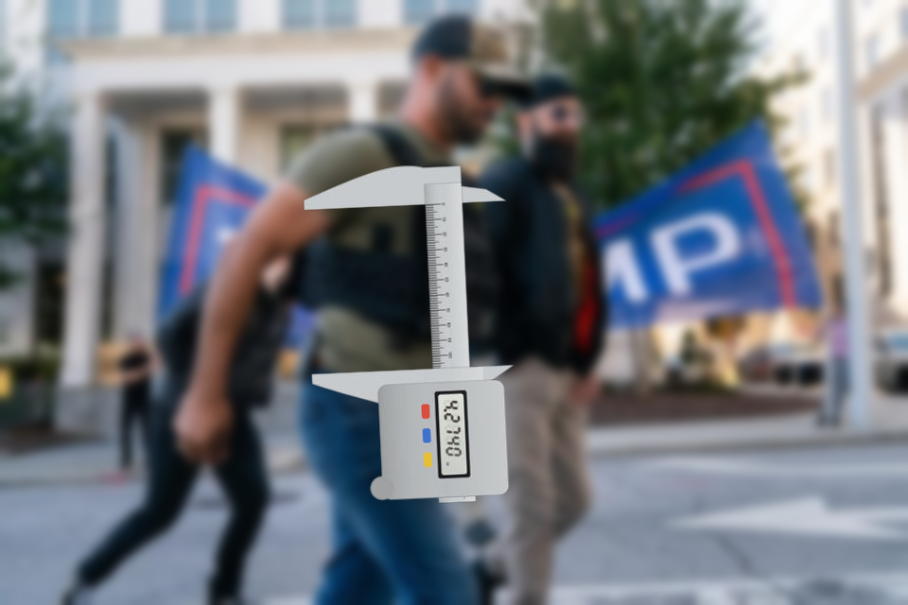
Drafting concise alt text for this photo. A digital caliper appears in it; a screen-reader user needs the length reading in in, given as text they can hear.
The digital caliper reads 4.2740 in
